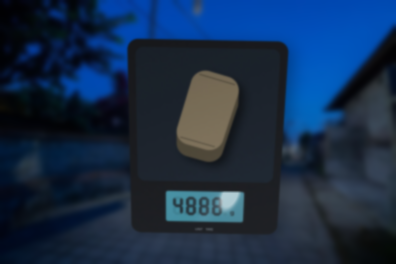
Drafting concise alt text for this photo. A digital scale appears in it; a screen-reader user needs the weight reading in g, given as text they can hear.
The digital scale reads 4888 g
